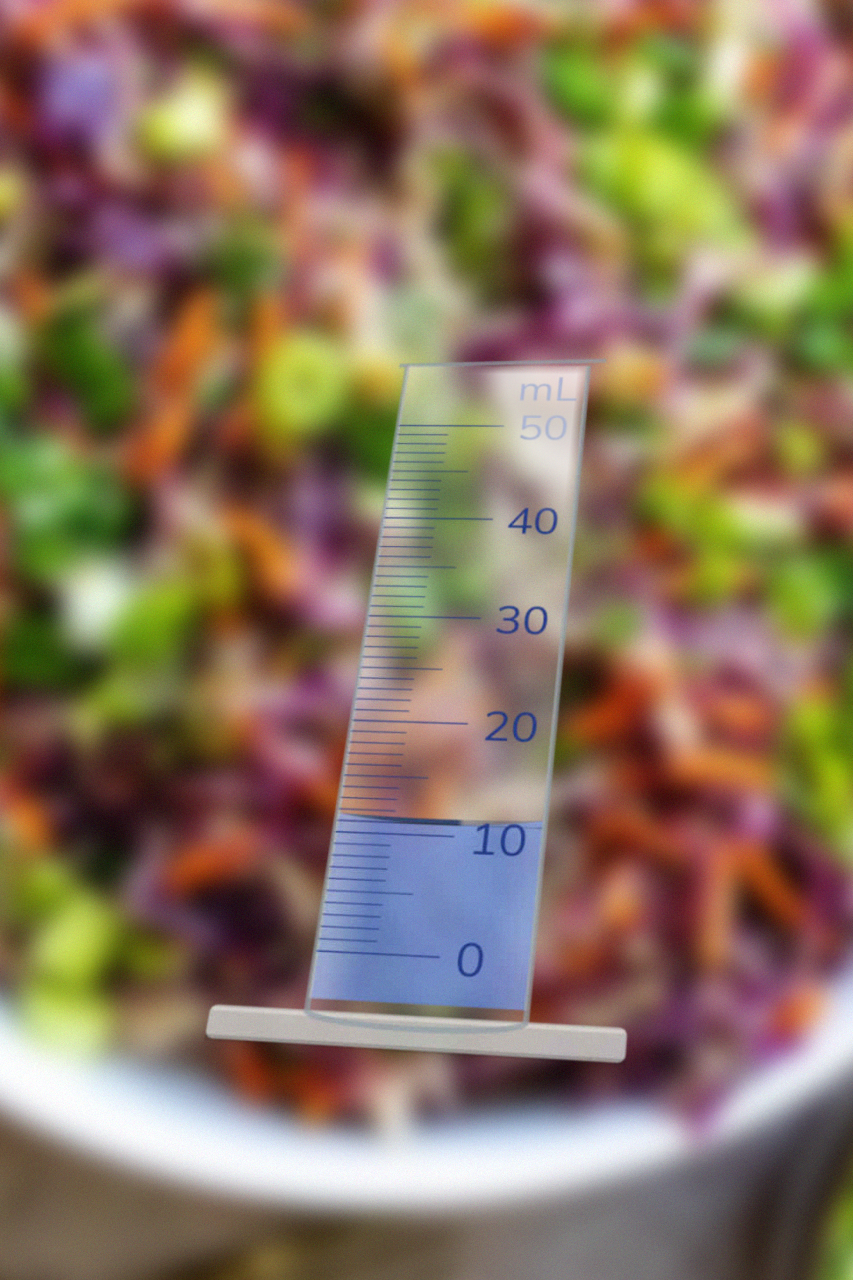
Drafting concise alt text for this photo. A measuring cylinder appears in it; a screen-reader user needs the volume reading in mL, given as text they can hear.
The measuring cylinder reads 11 mL
